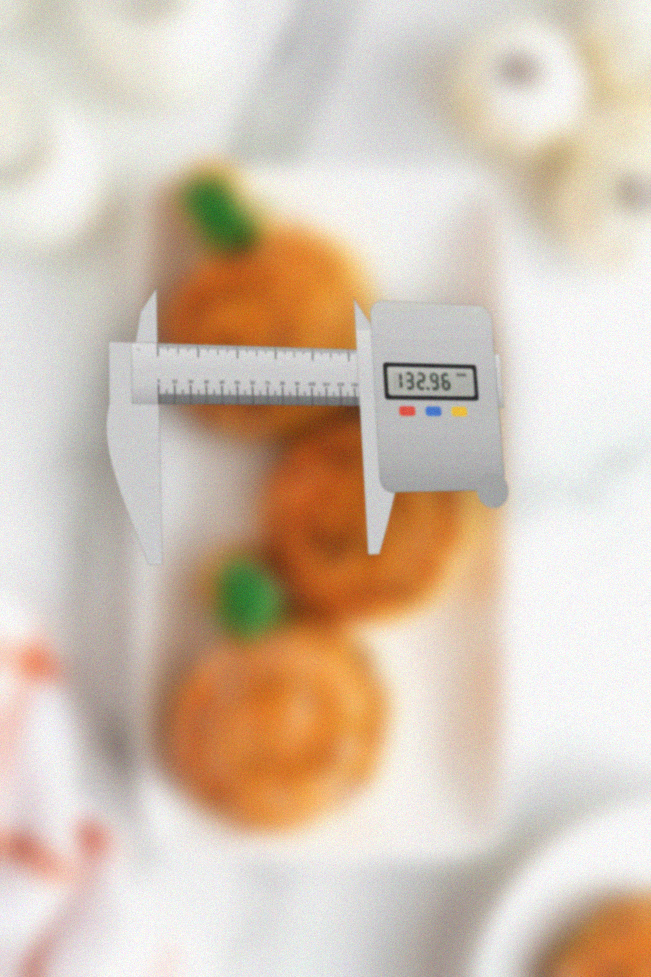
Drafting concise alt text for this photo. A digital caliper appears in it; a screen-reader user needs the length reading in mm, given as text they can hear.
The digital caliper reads 132.96 mm
